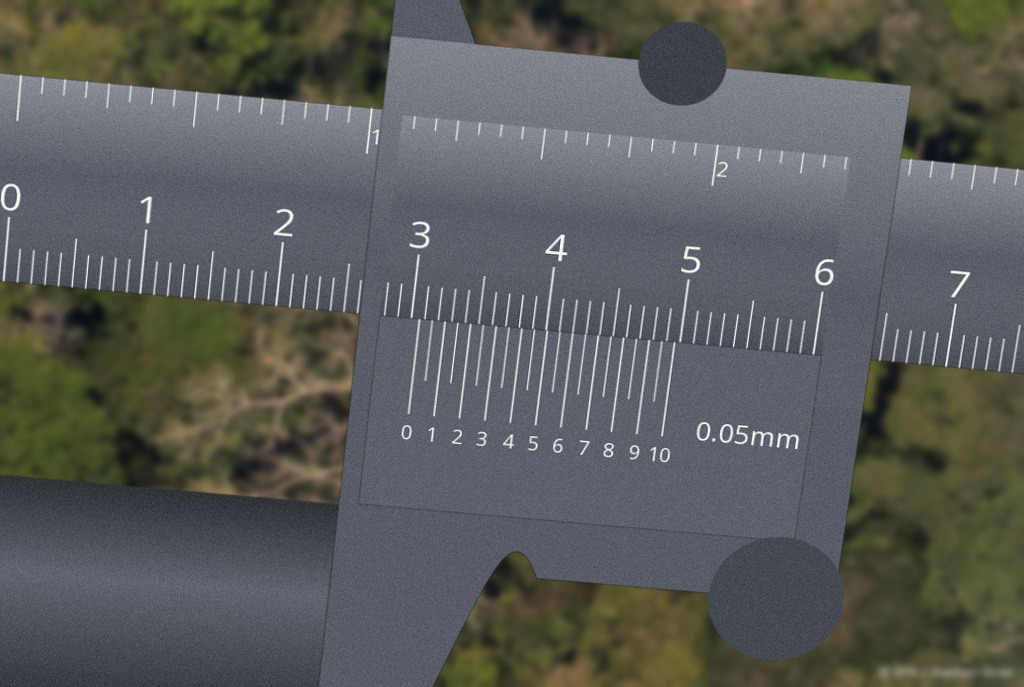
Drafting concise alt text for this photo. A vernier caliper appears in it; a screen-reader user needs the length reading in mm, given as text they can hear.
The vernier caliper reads 30.6 mm
